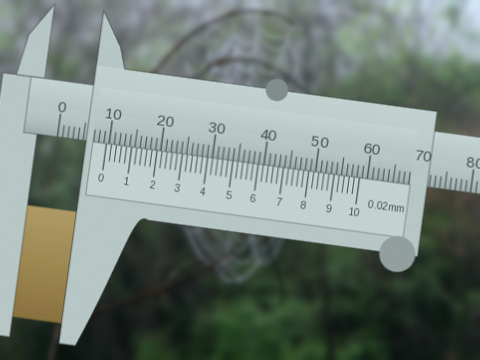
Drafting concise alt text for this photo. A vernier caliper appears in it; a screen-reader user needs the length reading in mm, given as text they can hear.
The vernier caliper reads 9.5 mm
